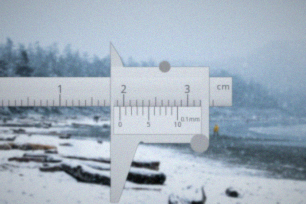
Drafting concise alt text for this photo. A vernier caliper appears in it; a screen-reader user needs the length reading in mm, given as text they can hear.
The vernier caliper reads 19.4 mm
